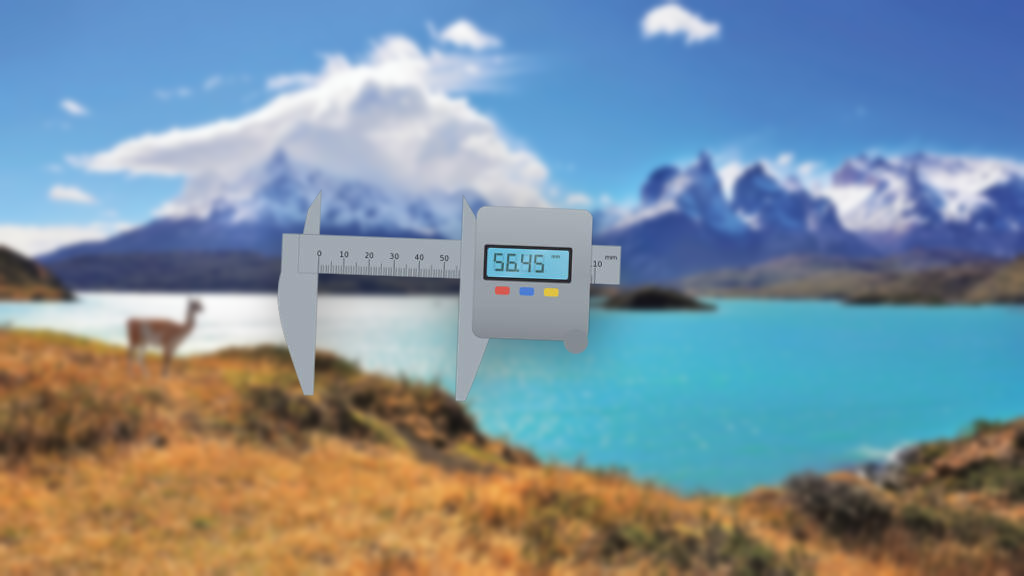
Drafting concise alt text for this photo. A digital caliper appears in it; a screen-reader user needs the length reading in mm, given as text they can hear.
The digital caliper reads 56.45 mm
